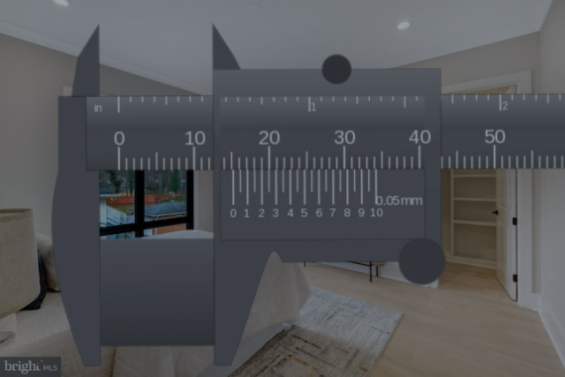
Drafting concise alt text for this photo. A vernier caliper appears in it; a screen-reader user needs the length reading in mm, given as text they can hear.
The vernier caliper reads 15.2 mm
